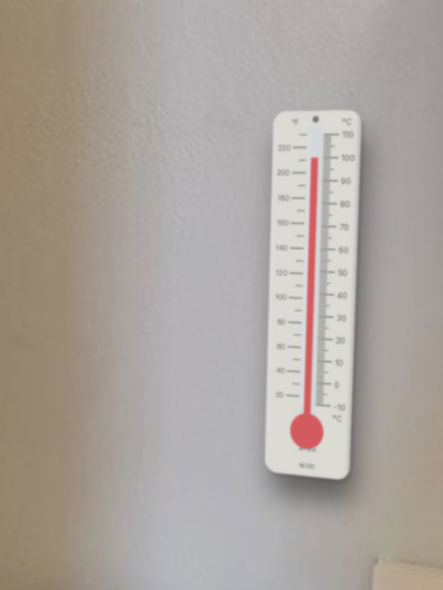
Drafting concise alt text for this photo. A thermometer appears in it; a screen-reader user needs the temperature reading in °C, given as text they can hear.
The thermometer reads 100 °C
